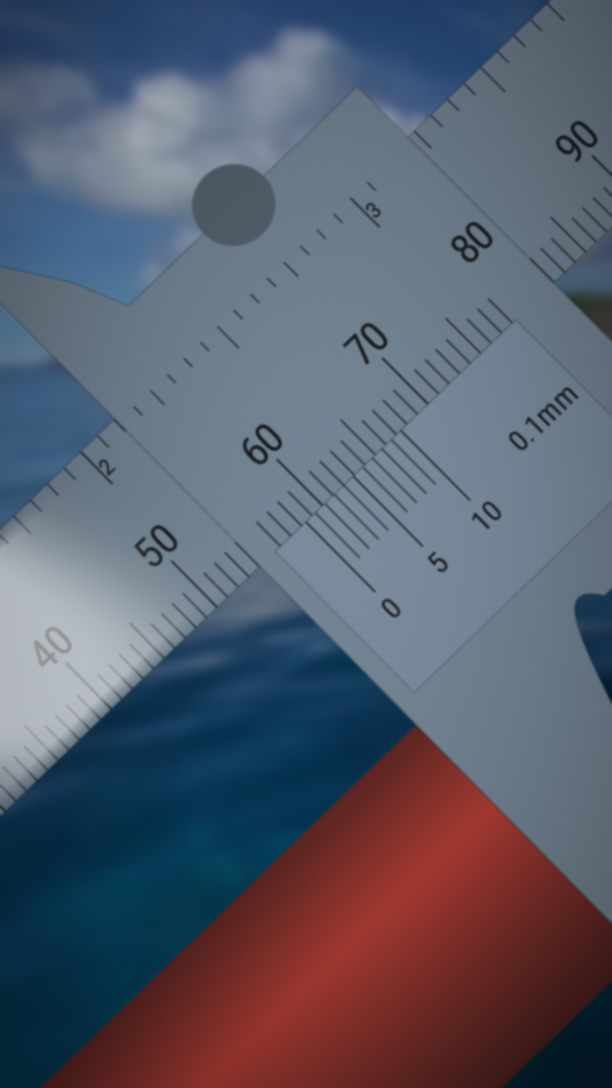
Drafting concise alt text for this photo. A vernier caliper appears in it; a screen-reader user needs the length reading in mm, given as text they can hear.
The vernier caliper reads 58.4 mm
